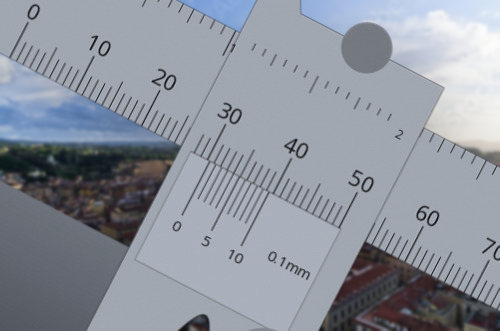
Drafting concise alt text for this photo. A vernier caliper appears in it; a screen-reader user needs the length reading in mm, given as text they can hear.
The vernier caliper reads 30.4 mm
